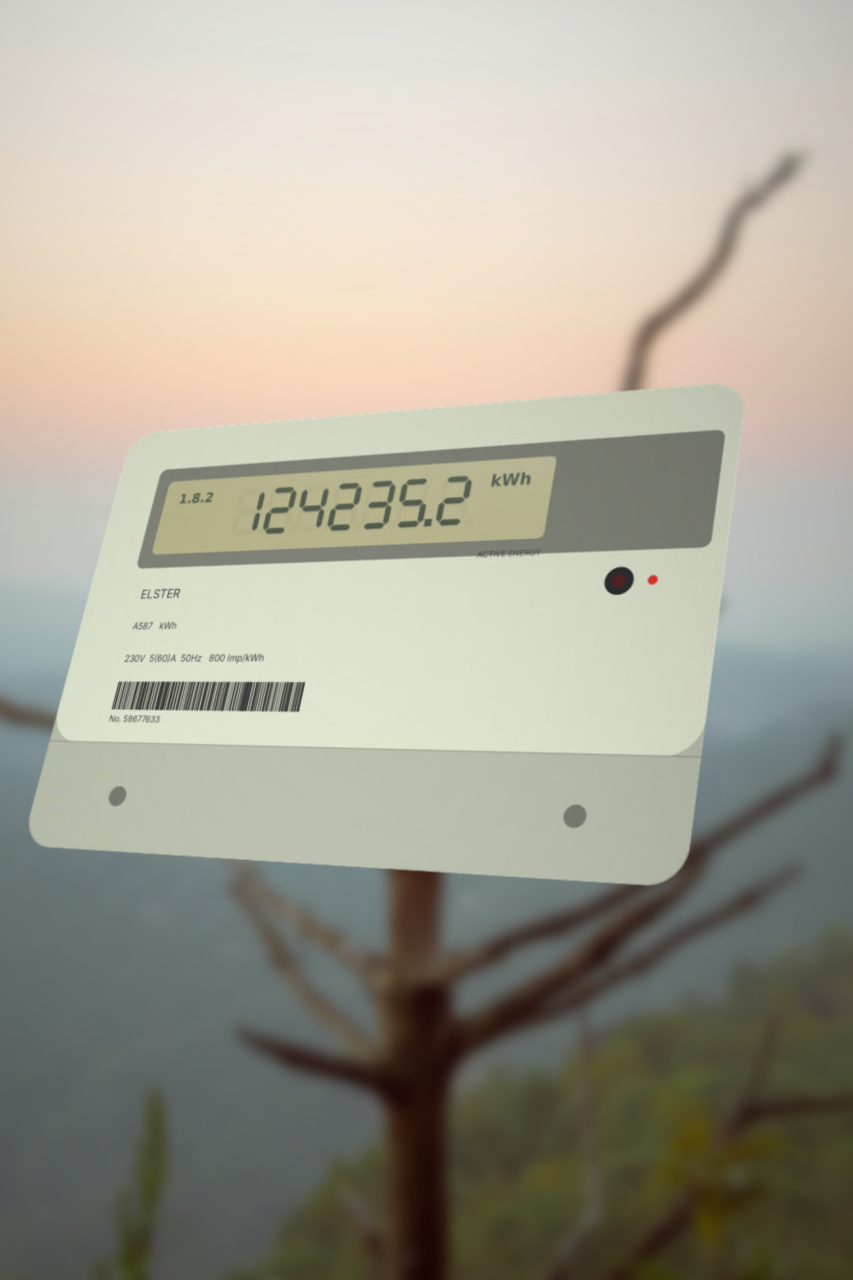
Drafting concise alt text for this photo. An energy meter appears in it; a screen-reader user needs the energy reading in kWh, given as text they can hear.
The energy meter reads 124235.2 kWh
